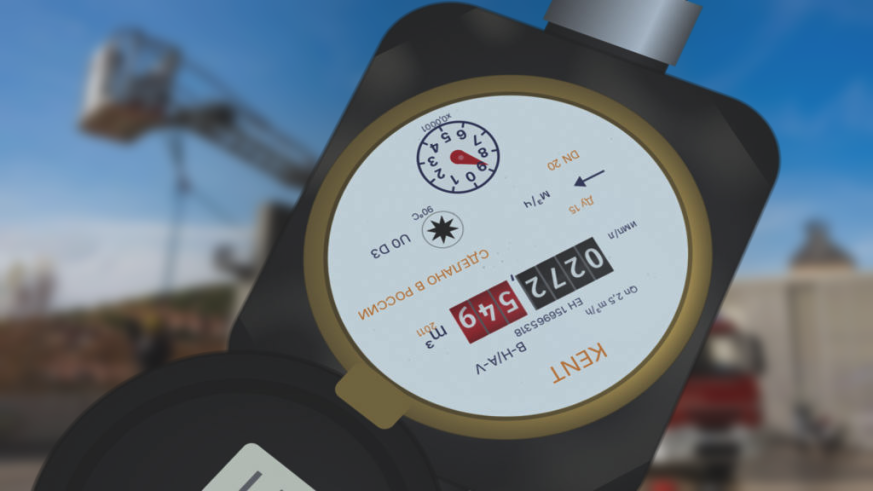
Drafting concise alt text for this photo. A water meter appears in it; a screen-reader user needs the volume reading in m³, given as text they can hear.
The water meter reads 272.5488 m³
